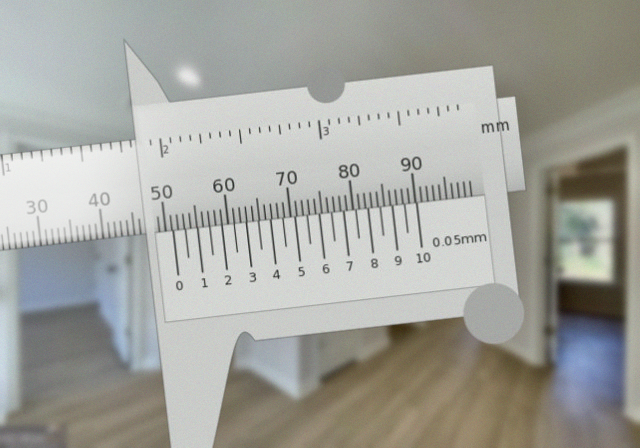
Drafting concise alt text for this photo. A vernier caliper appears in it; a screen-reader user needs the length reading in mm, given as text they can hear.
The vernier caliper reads 51.2 mm
